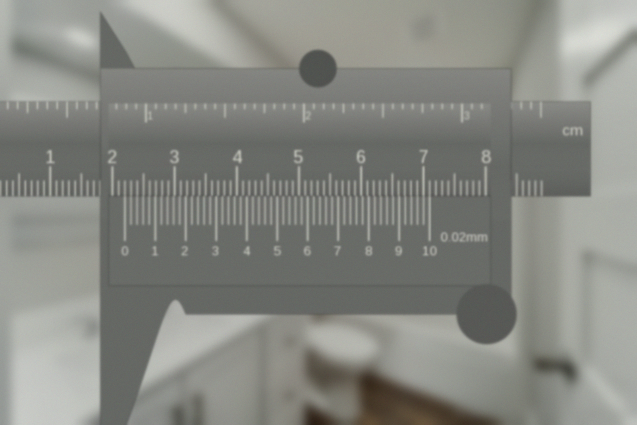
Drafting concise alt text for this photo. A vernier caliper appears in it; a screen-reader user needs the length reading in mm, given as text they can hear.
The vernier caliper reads 22.0 mm
